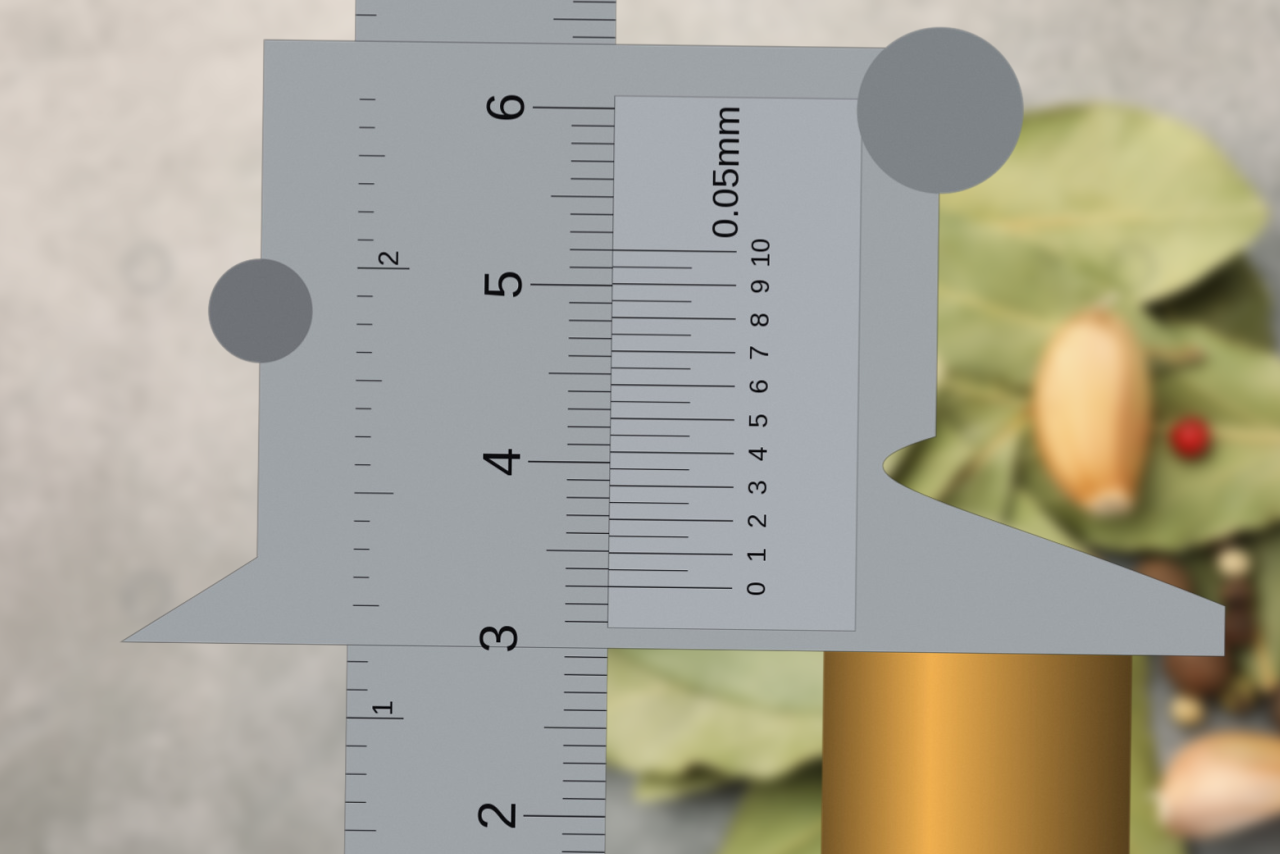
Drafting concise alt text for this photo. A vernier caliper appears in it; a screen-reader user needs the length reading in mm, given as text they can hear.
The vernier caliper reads 33.0 mm
